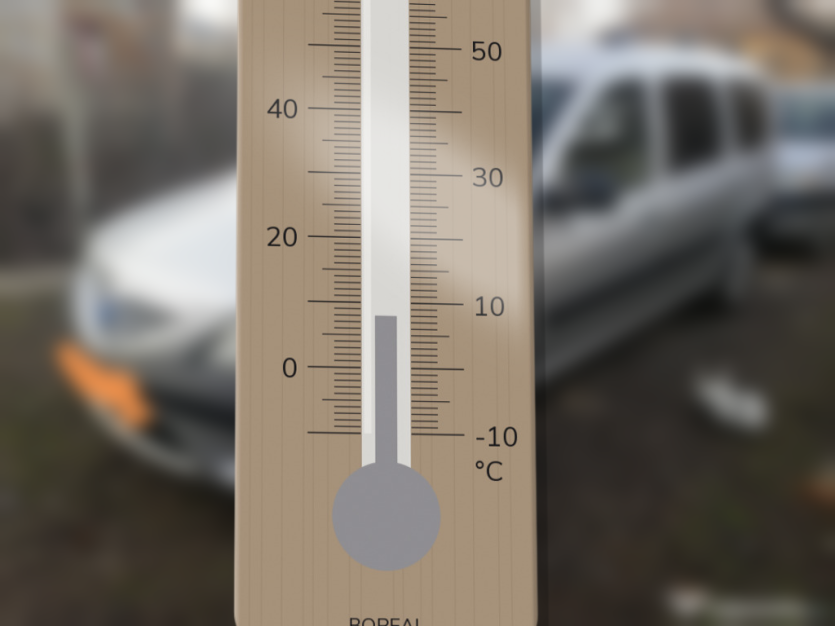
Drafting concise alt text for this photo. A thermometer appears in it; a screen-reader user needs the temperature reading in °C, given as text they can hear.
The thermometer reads 8 °C
